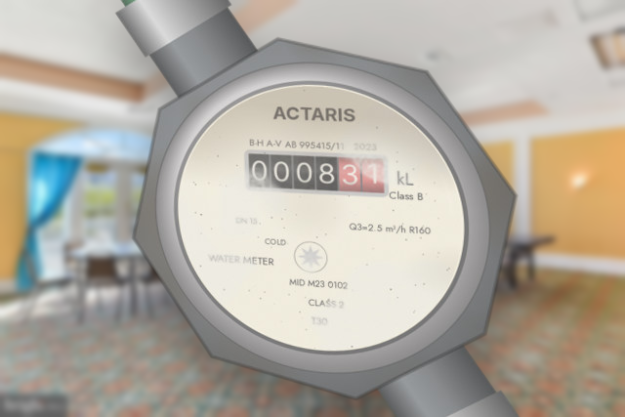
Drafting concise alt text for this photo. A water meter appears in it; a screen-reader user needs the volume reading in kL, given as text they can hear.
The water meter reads 8.31 kL
